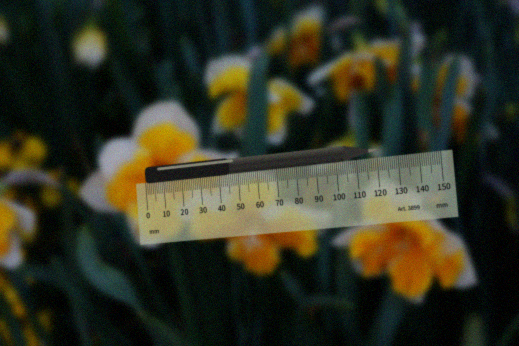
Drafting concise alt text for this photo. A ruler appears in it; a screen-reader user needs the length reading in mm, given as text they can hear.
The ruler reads 120 mm
